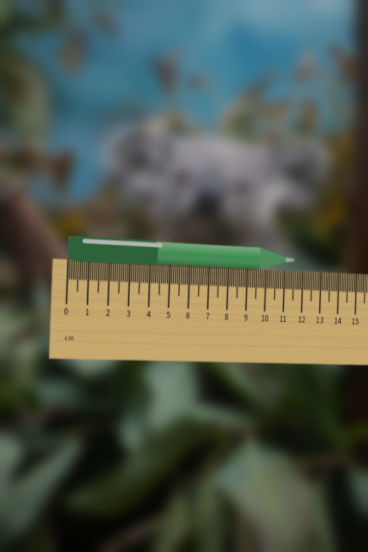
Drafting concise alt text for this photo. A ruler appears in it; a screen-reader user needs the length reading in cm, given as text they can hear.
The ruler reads 11.5 cm
